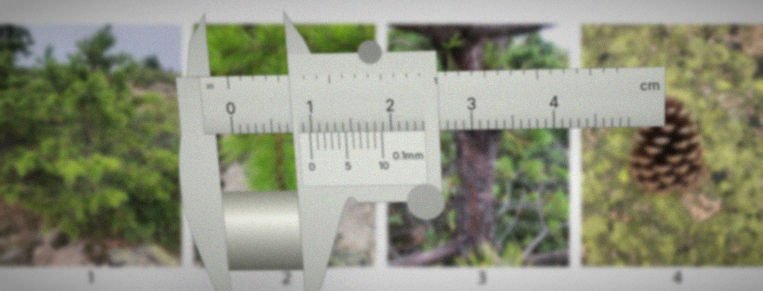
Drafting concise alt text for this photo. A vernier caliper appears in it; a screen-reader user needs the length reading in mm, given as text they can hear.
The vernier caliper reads 9.8 mm
